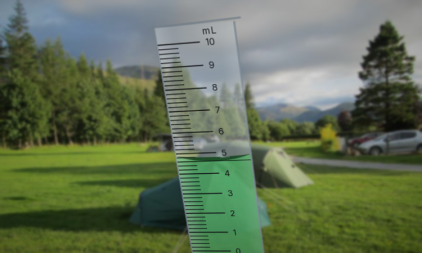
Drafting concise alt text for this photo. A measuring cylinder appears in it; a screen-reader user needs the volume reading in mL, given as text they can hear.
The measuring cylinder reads 4.6 mL
